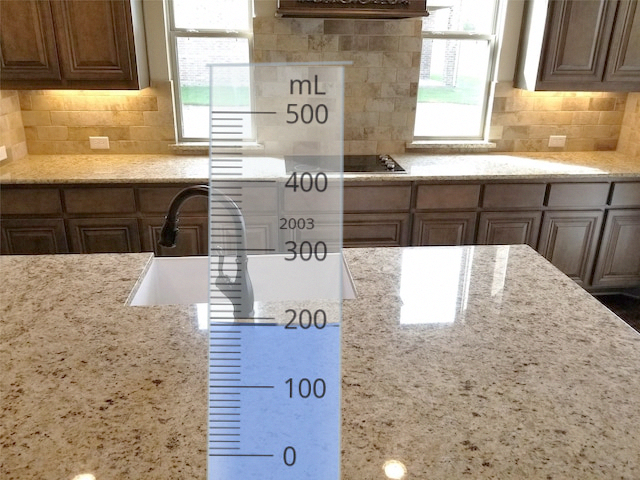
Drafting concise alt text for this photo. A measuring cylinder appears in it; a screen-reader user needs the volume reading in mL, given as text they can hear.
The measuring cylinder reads 190 mL
